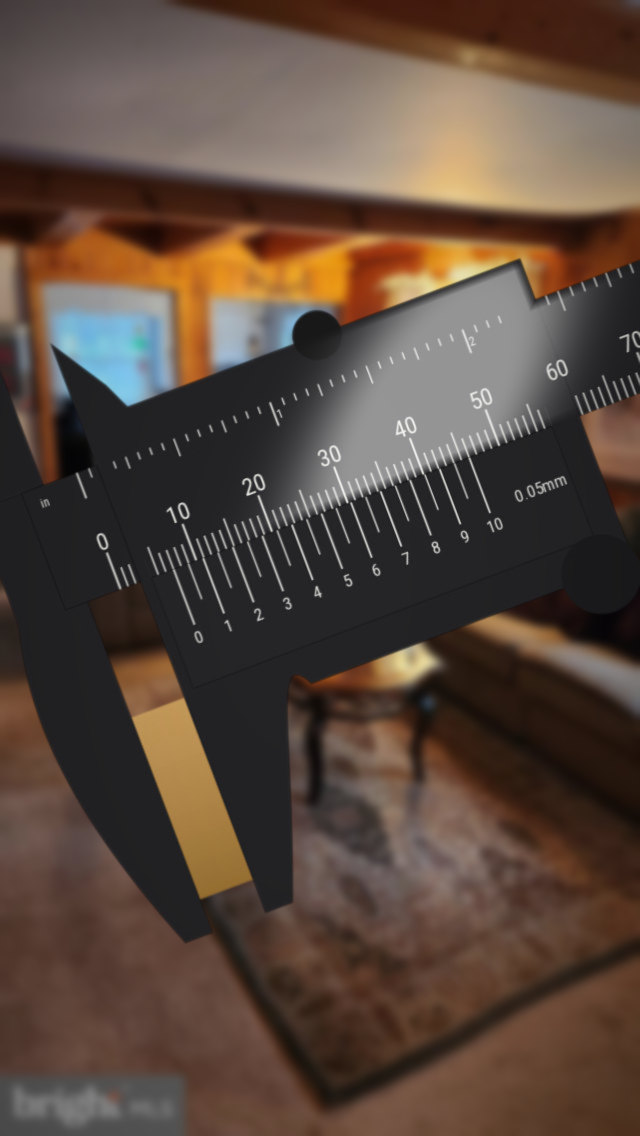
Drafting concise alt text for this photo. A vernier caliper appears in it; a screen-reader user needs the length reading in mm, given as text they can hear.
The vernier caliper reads 7.0 mm
